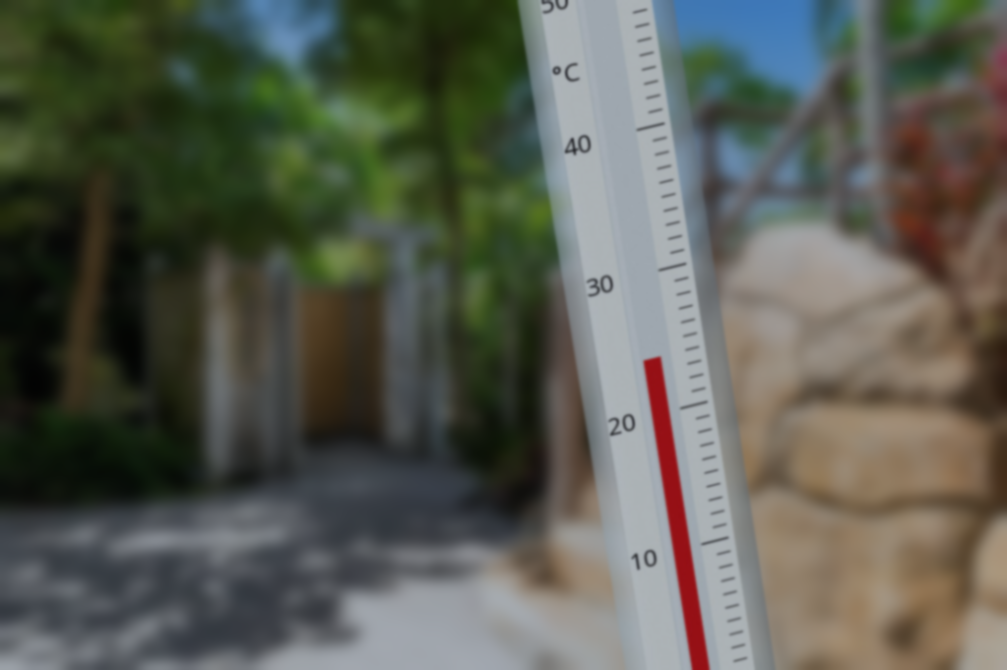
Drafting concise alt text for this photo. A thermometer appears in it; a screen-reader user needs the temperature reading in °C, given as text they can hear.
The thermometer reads 24 °C
